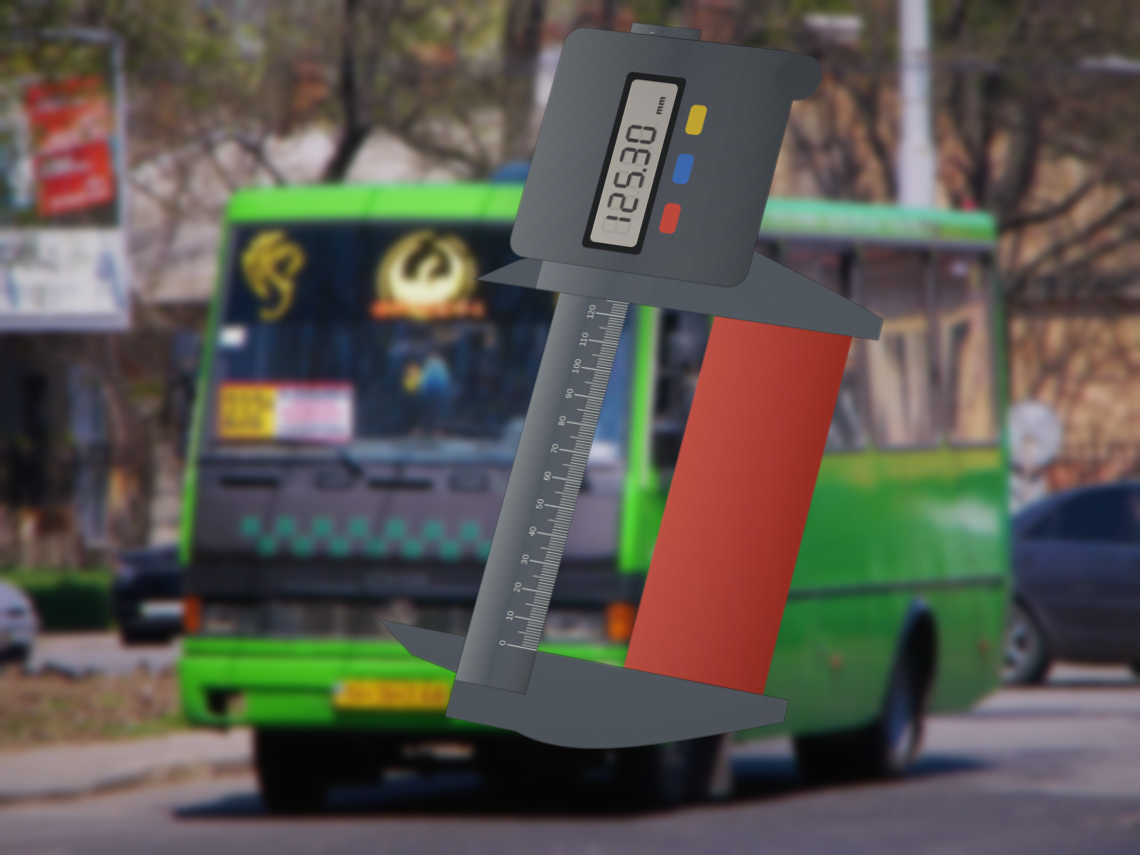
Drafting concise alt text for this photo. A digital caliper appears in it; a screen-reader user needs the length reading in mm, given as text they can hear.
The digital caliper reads 125.30 mm
